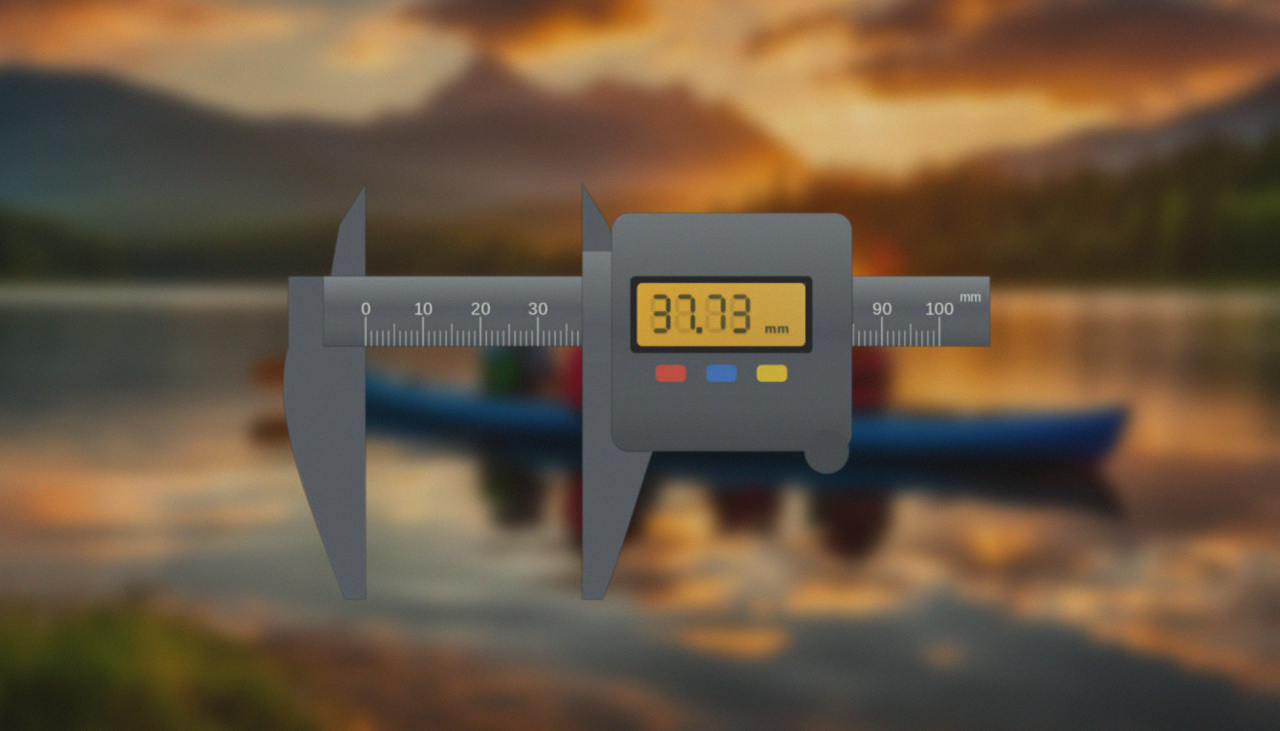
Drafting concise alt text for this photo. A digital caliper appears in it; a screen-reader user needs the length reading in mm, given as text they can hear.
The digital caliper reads 37.73 mm
